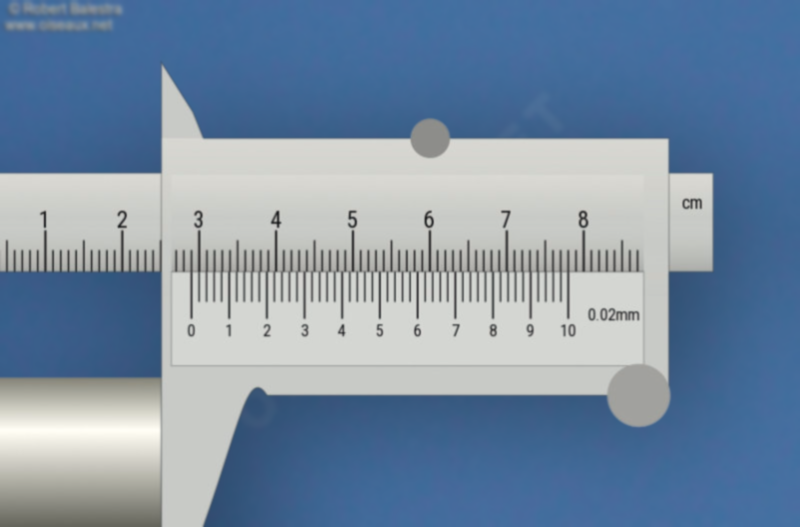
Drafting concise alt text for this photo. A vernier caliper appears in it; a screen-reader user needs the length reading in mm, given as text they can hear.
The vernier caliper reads 29.0 mm
